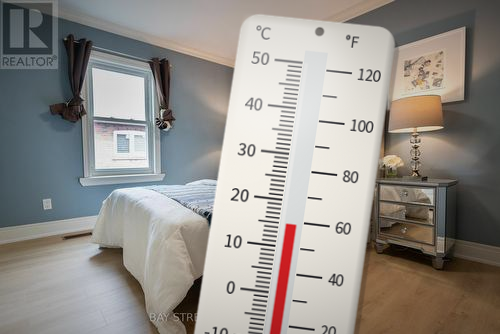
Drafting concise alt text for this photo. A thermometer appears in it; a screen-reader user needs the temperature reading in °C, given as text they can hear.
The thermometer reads 15 °C
